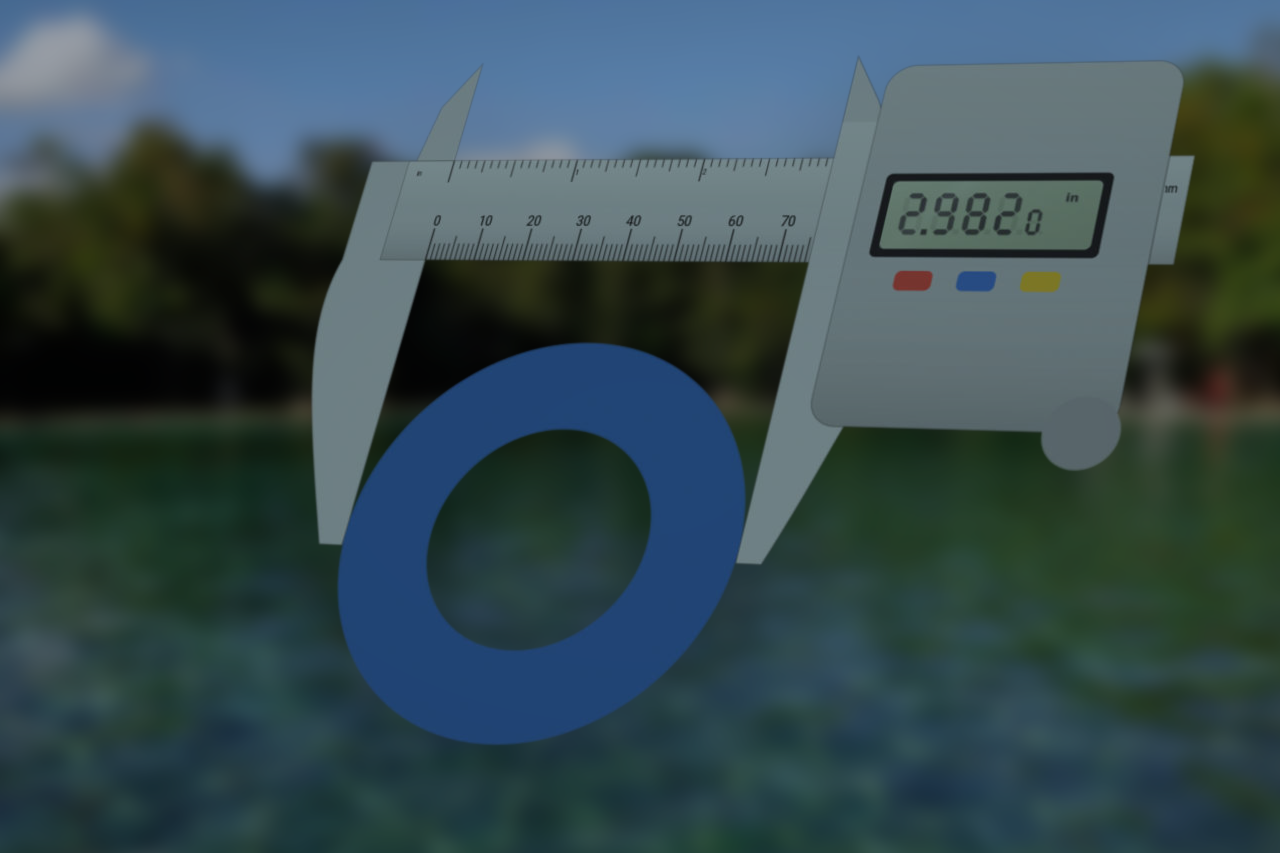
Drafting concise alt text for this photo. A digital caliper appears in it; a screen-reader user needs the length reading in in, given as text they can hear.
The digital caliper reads 2.9820 in
